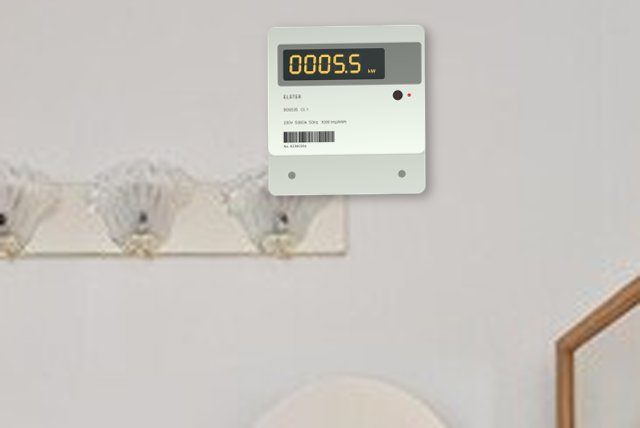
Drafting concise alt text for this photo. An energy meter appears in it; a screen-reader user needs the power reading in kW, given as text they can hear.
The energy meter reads 5.5 kW
